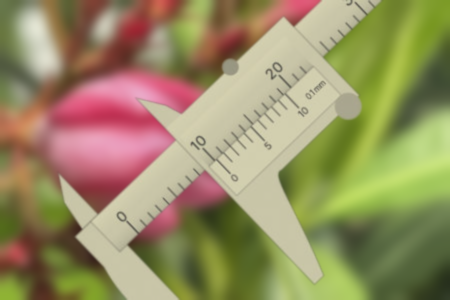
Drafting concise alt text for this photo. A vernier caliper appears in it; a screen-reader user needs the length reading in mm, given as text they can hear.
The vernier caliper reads 10.2 mm
